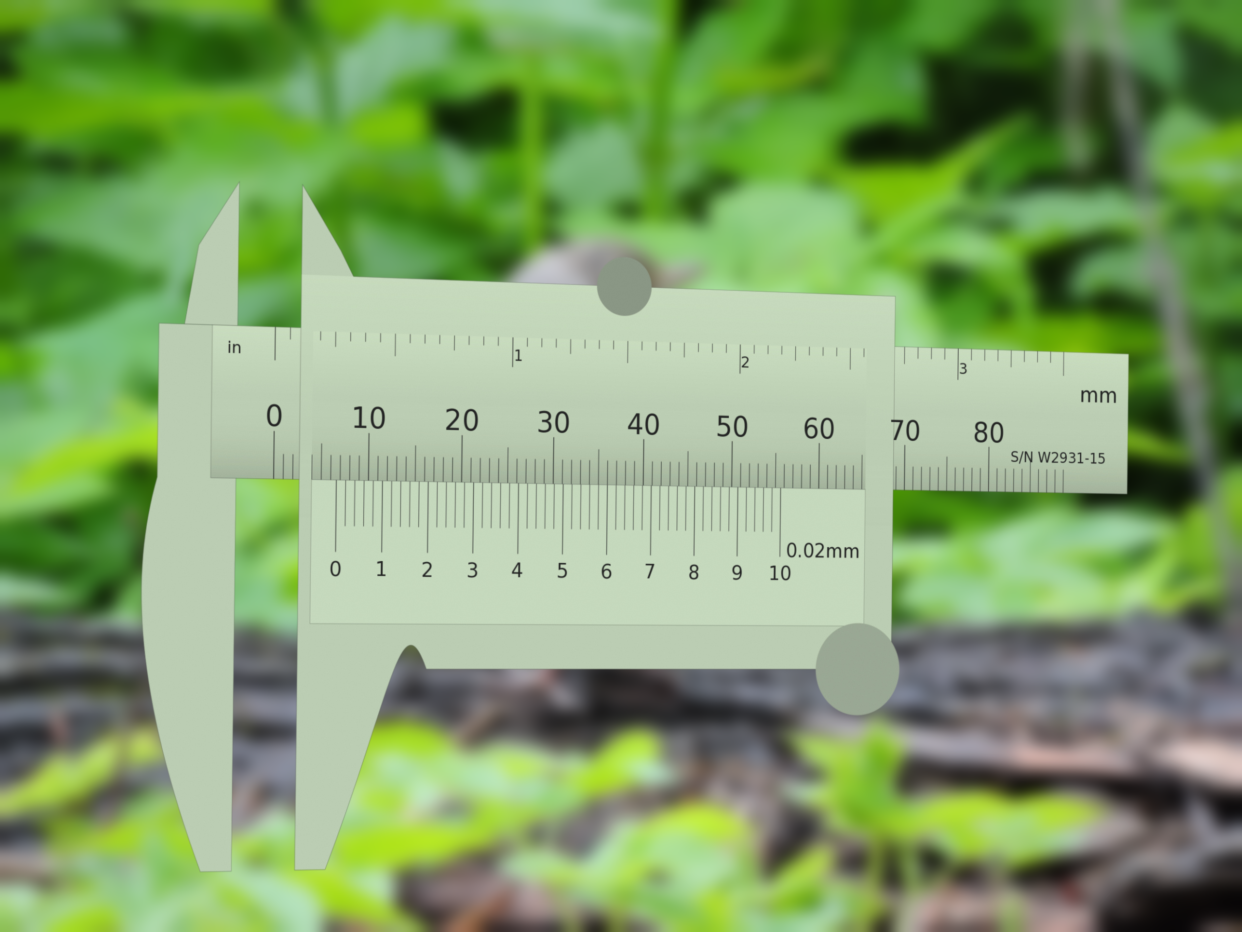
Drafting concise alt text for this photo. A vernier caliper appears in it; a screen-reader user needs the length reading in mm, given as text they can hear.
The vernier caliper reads 6.6 mm
